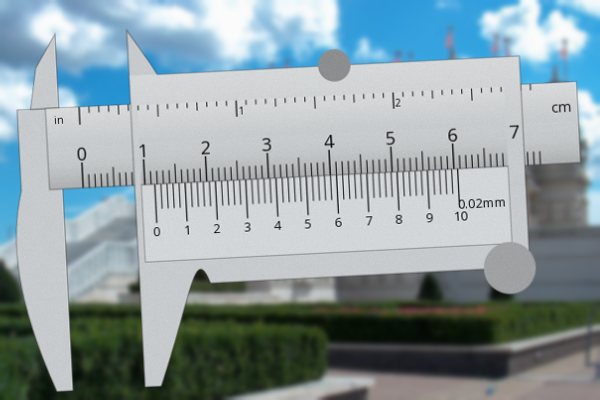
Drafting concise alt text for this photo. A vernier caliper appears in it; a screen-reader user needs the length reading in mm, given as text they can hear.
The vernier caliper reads 11.6 mm
